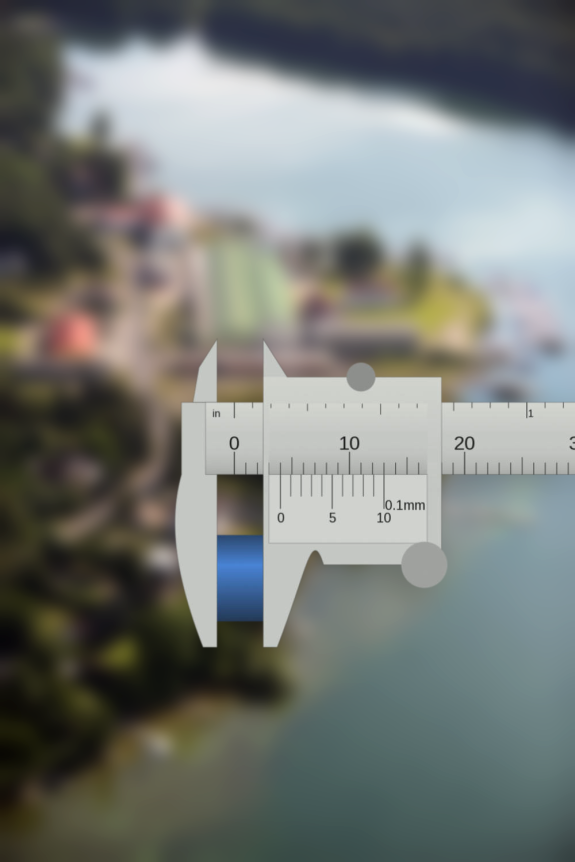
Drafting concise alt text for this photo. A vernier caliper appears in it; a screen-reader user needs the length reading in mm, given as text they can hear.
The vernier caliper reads 4.0 mm
